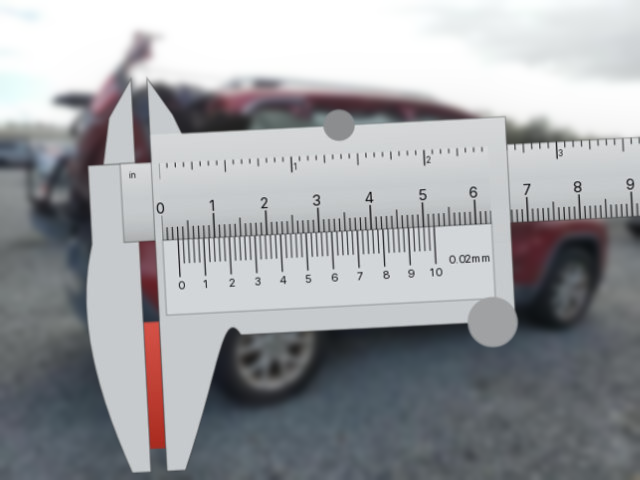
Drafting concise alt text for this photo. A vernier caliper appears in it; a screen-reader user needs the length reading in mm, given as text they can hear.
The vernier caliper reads 3.0 mm
